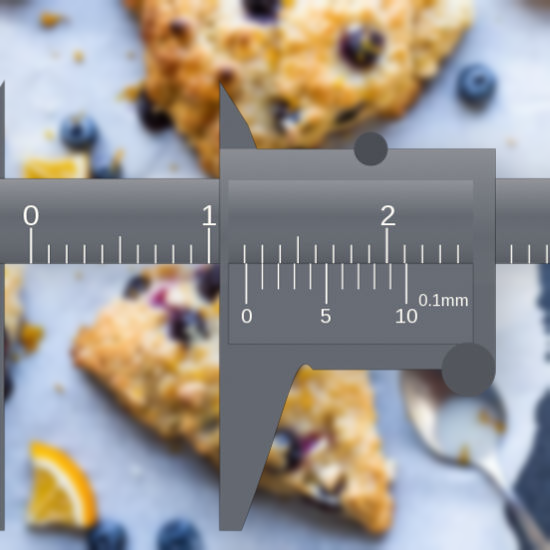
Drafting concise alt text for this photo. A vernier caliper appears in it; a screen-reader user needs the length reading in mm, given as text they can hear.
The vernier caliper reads 12.1 mm
